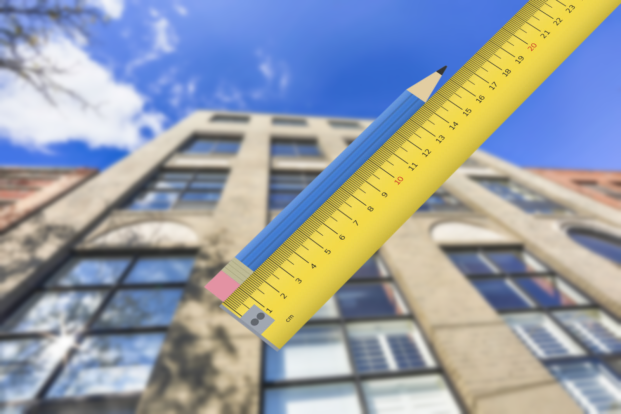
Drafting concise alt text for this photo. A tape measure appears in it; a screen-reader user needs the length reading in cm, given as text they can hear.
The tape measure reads 16.5 cm
